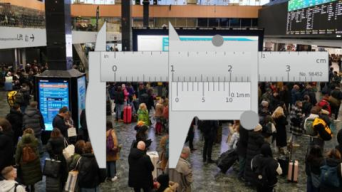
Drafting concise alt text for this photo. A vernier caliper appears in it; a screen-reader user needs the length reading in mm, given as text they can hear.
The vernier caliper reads 10.8 mm
